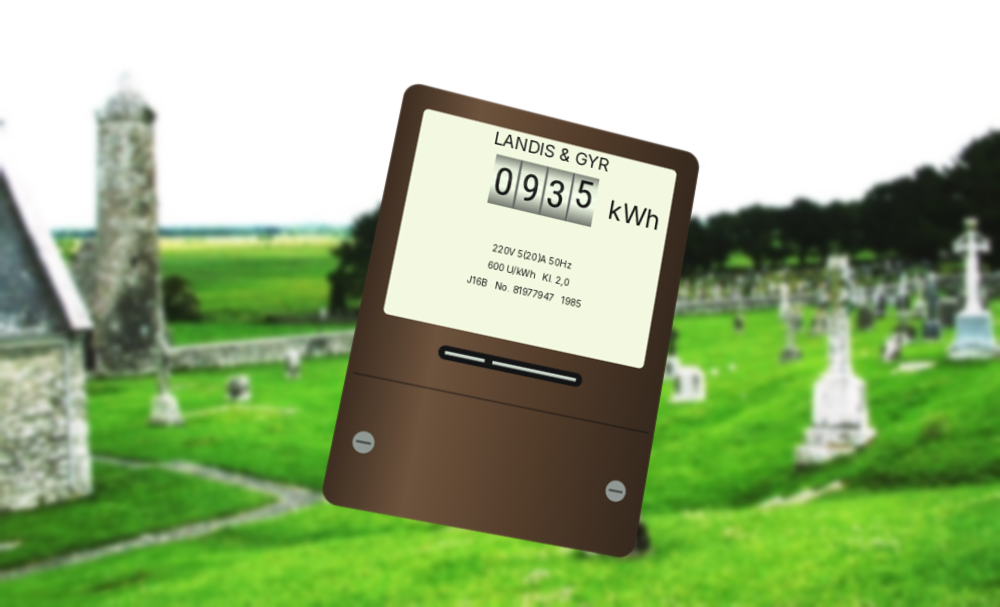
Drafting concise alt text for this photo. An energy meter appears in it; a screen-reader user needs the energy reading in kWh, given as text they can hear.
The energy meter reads 935 kWh
